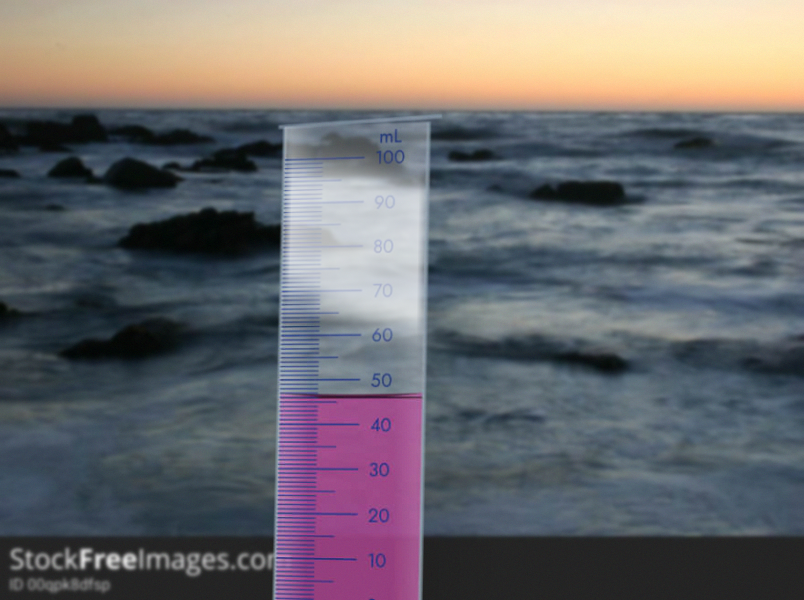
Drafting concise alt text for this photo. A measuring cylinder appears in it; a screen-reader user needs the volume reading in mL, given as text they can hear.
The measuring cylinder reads 46 mL
